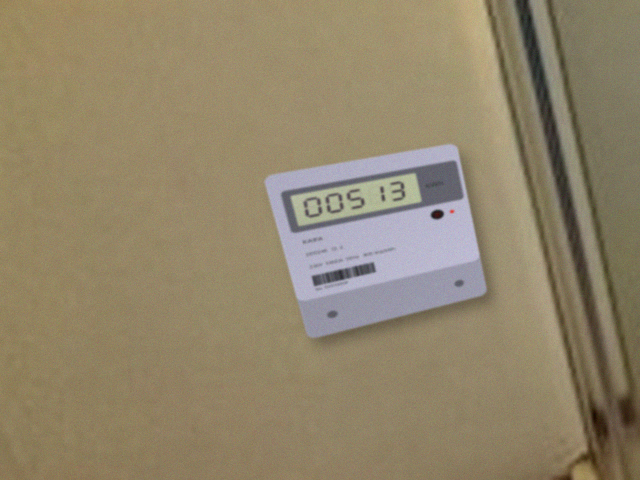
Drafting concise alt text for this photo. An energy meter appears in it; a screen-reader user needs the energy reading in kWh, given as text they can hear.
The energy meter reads 513 kWh
